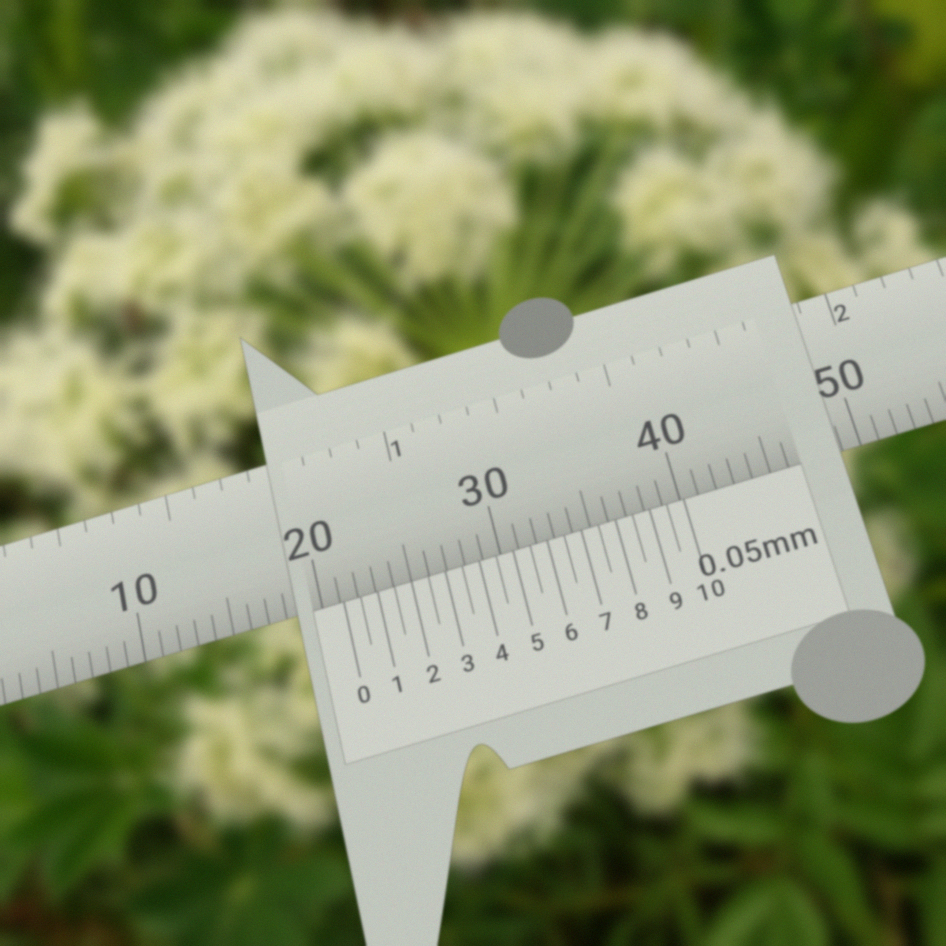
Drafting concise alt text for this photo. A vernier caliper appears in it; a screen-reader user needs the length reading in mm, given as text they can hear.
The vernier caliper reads 21.2 mm
